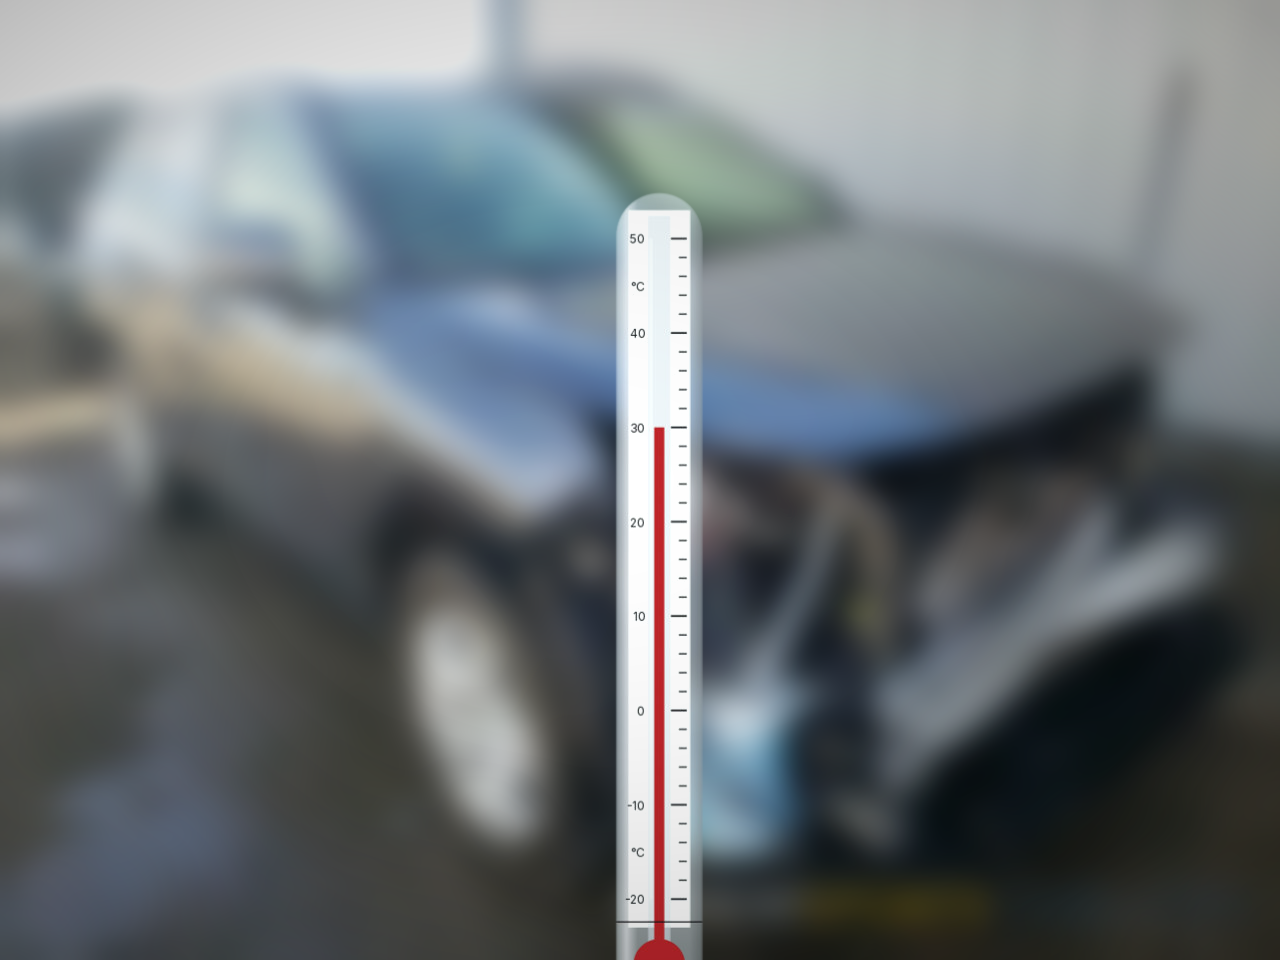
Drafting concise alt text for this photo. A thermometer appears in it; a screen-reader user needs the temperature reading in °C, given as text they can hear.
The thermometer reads 30 °C
